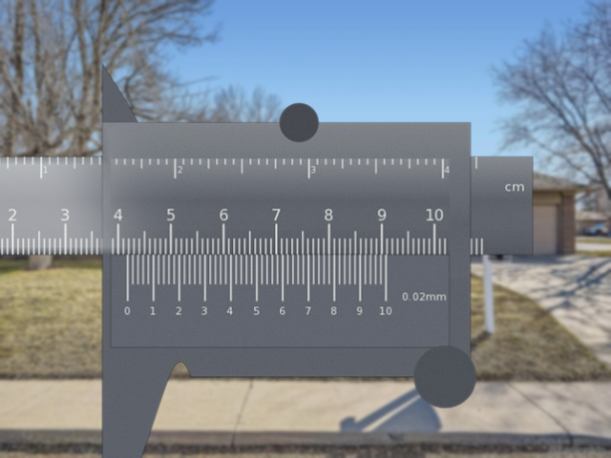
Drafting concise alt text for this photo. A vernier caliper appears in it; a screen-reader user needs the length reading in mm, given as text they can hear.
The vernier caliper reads 41.8 mm
